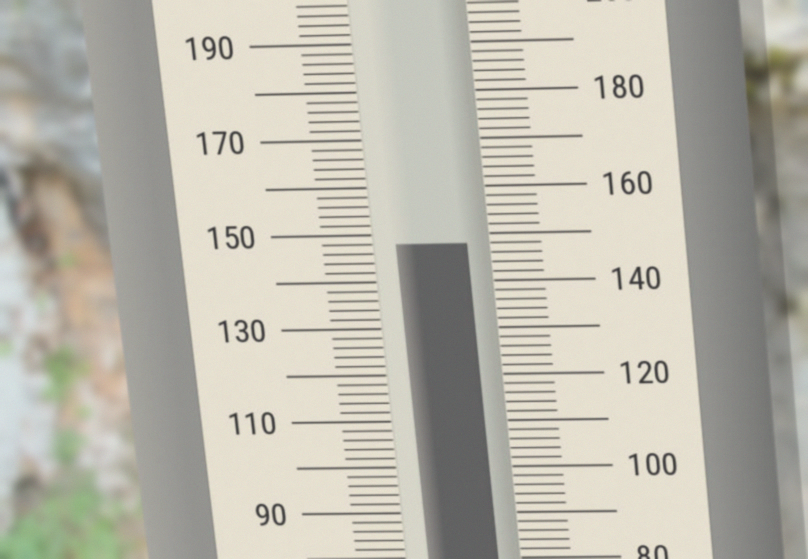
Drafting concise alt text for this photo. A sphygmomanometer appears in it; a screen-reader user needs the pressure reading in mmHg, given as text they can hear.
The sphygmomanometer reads 148 mmHg
